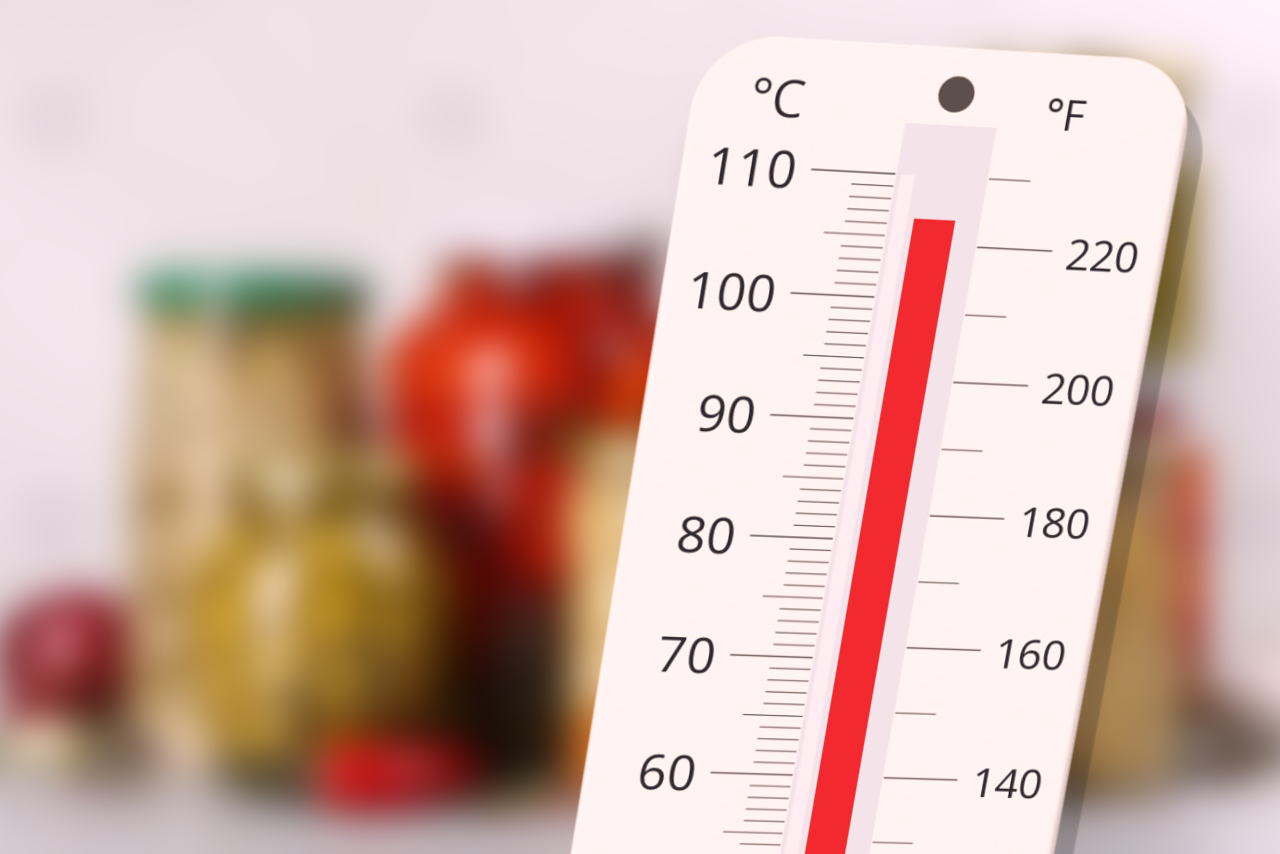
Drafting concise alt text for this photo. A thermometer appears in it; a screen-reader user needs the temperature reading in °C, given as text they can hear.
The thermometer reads 106.5 °C
